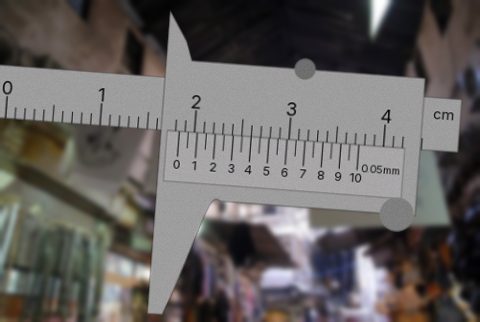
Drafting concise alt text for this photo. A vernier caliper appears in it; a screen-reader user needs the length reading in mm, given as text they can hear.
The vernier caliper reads 18.4 mm
